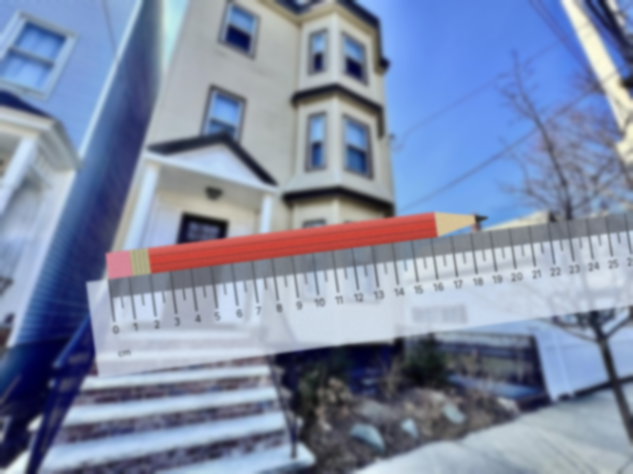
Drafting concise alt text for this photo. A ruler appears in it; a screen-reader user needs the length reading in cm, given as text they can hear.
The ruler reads 19 cm
